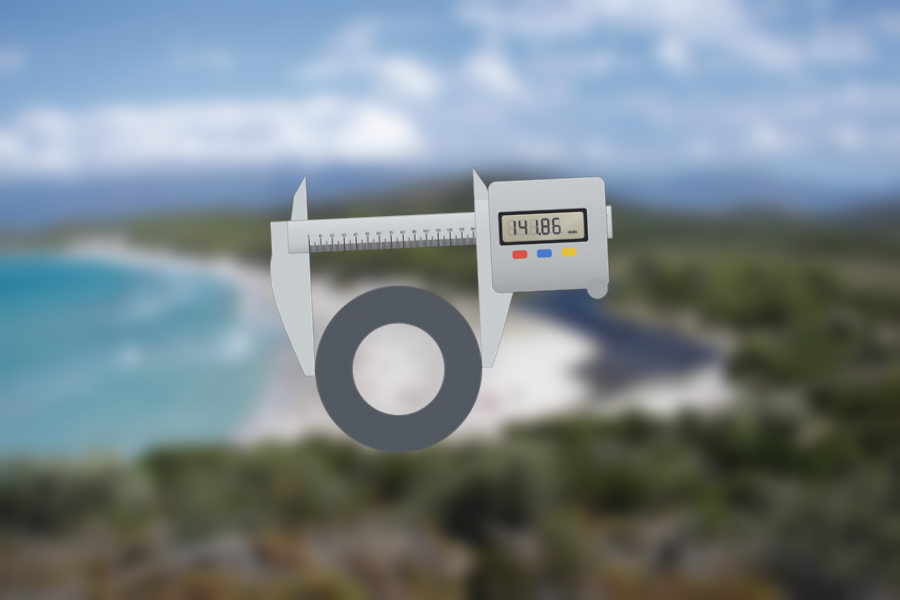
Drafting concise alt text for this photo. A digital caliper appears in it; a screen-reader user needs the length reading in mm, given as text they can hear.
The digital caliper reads 141.86 mm
